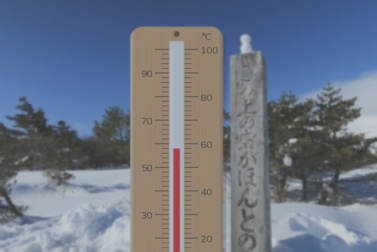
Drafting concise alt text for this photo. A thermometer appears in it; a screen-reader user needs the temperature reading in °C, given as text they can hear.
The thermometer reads 58 °C
